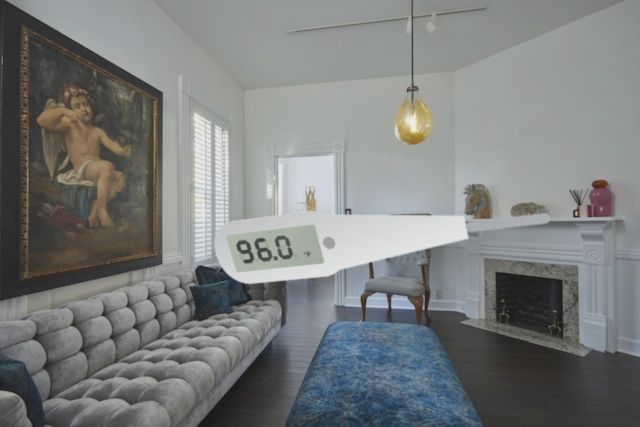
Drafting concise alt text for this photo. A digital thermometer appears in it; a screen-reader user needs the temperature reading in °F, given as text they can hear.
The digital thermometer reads 96.0 °F
